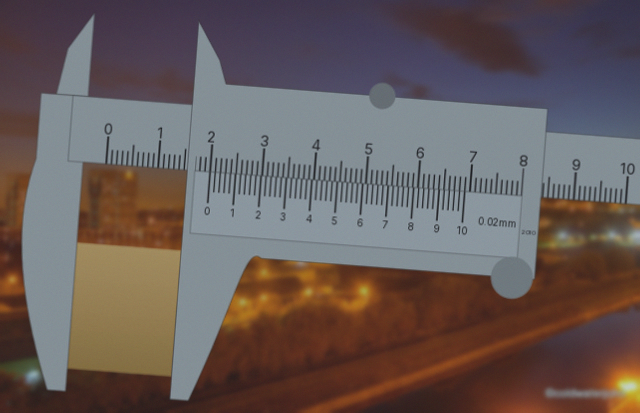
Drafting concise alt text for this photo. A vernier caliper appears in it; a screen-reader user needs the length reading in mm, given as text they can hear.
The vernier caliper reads 20.0 mm
